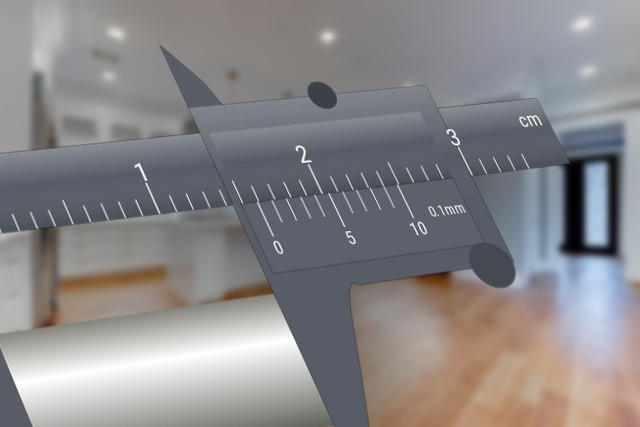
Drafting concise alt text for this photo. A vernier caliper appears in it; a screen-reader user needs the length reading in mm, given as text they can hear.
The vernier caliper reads 15.9 mm
